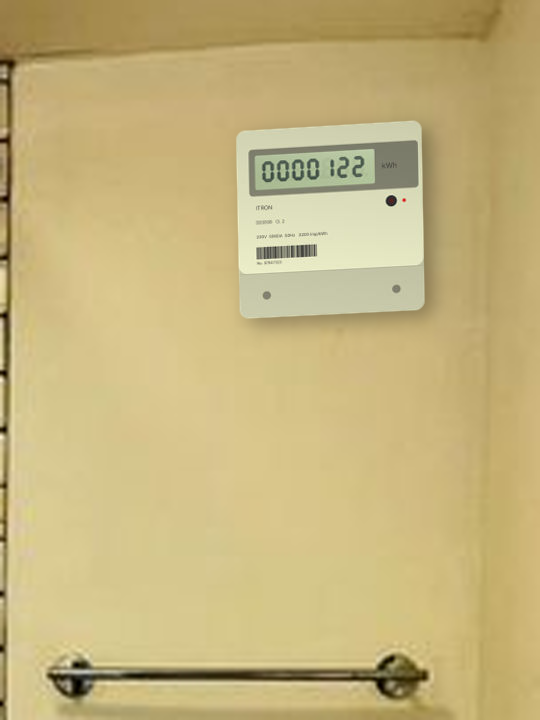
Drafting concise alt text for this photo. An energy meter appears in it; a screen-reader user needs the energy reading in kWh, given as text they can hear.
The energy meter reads 122 kWh
